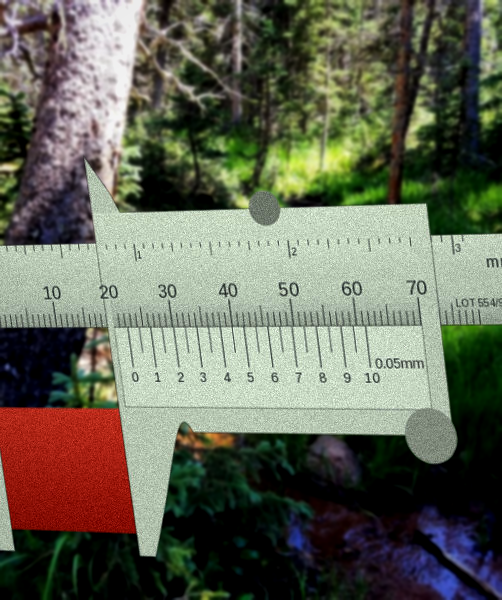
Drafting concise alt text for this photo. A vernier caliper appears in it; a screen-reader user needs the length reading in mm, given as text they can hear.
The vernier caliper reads 22.4 mm
